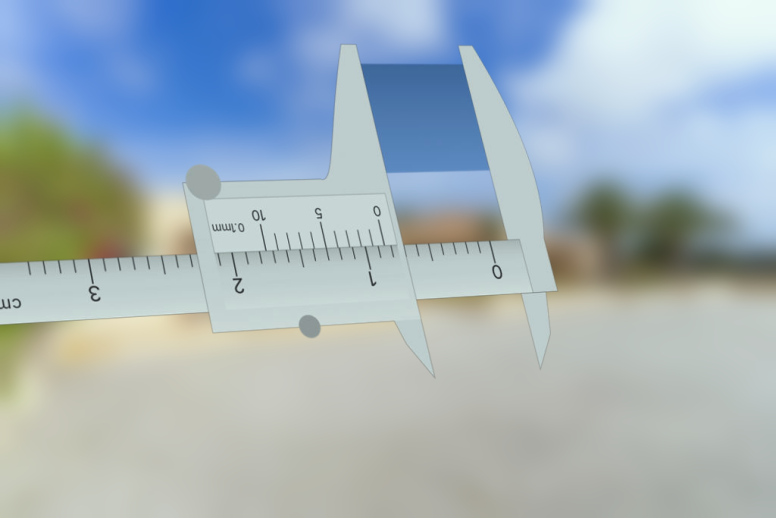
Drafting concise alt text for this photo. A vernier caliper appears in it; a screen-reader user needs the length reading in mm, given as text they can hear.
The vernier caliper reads 8.5 mm
